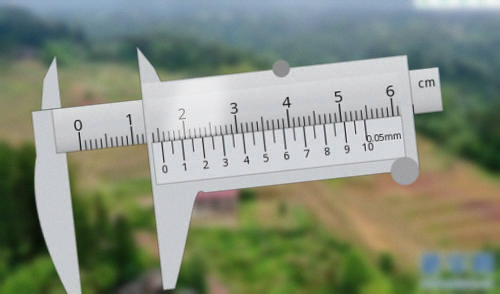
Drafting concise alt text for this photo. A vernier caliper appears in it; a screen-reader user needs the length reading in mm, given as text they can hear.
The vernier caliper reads 15.5 mm
